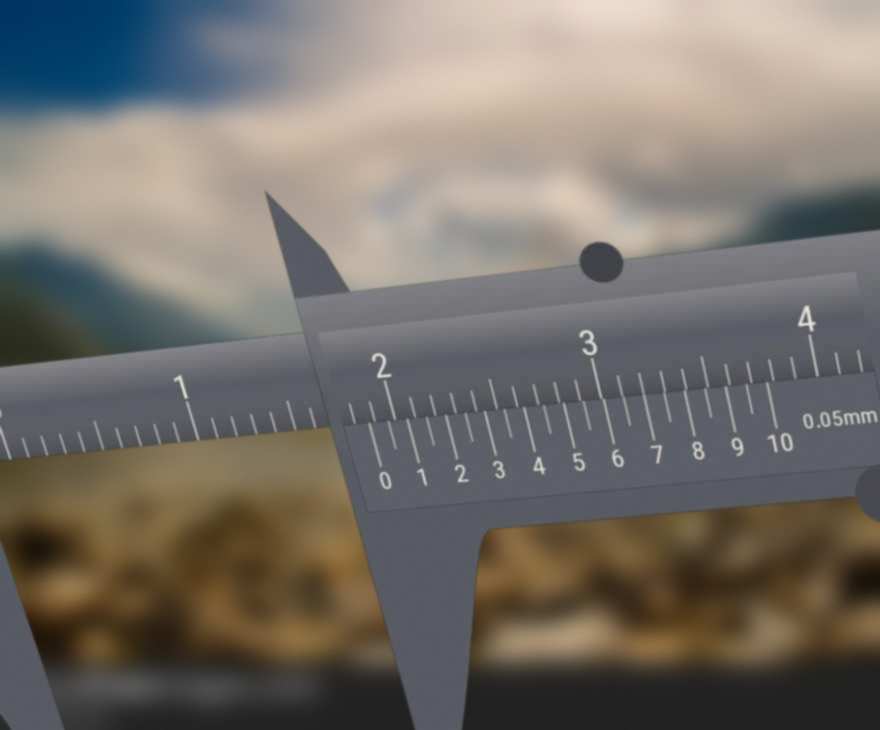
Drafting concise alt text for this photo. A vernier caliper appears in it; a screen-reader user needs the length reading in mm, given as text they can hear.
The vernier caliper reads 18.7 mm
